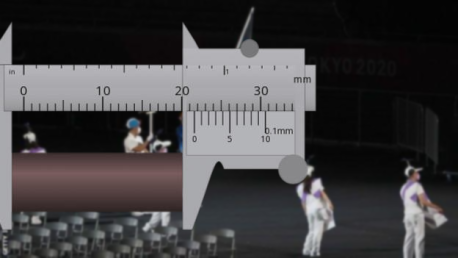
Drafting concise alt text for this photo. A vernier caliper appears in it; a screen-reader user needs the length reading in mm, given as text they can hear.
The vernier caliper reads 21.6 mm
